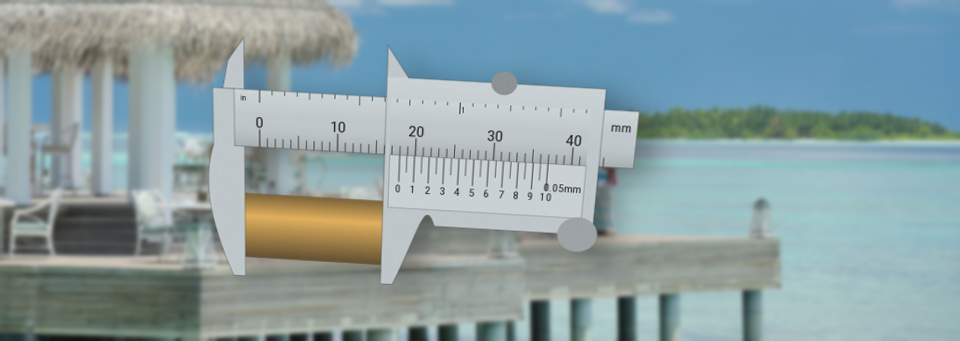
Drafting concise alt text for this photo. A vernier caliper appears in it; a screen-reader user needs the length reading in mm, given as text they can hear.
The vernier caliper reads 18.0 mm
